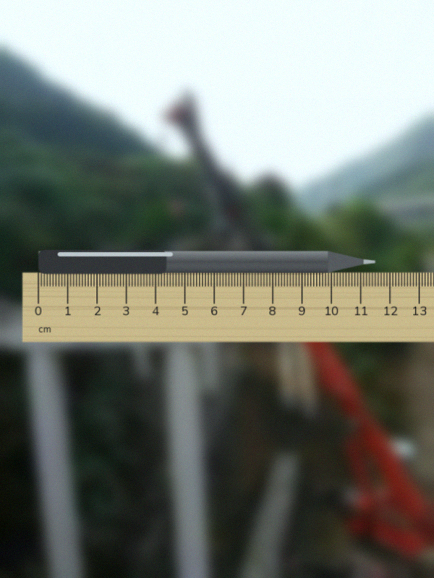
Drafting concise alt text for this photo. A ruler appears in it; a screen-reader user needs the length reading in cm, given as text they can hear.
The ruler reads 11.5 cm
